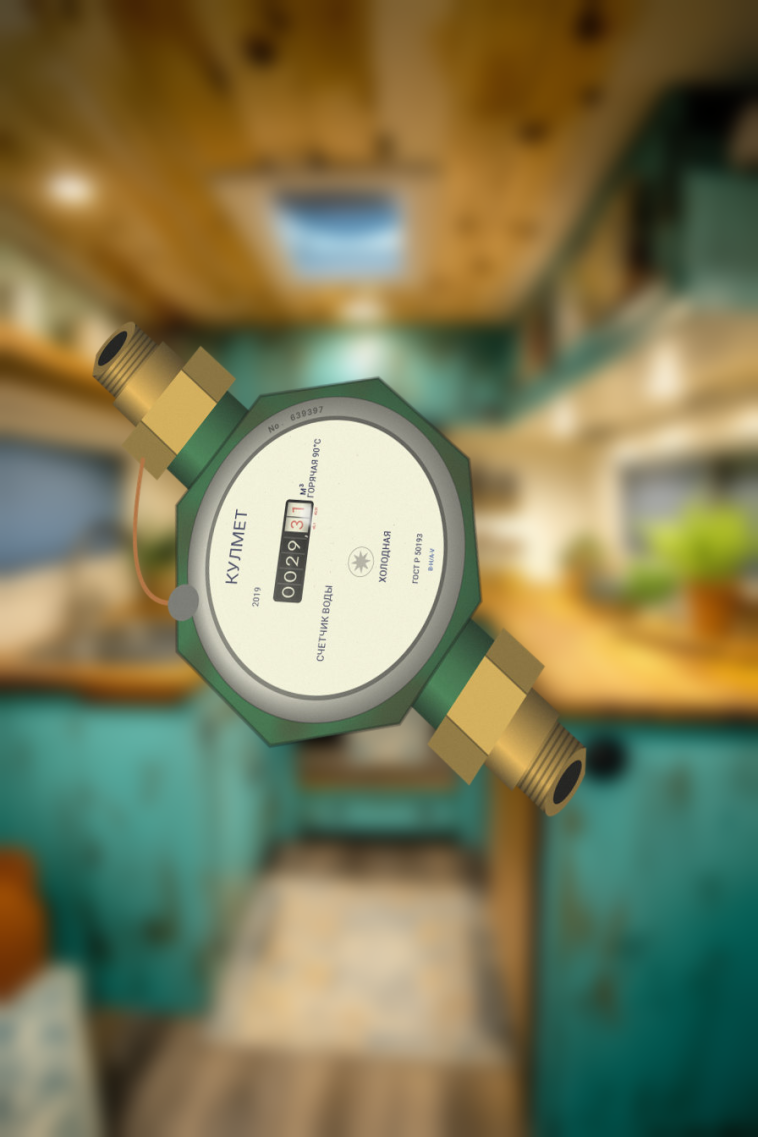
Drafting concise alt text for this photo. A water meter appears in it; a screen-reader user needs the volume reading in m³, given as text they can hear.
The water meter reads 29.31 m³
